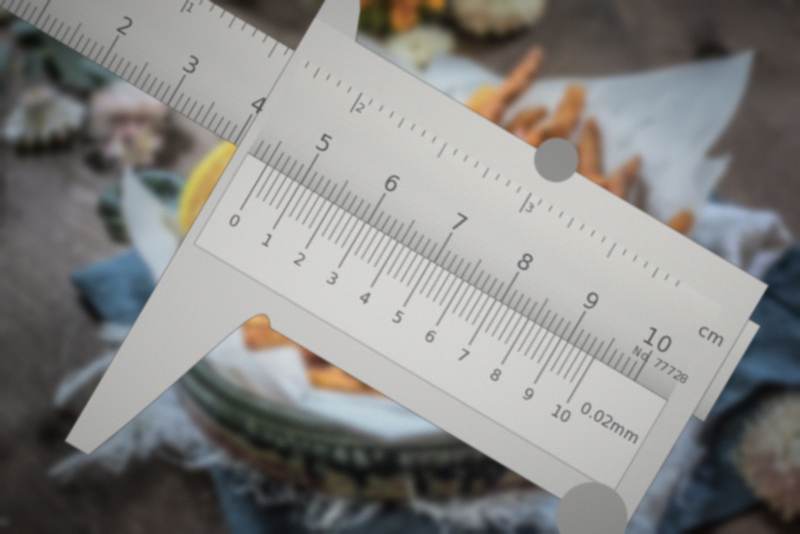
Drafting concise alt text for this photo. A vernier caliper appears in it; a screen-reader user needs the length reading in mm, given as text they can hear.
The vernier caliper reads 45.0 mm
